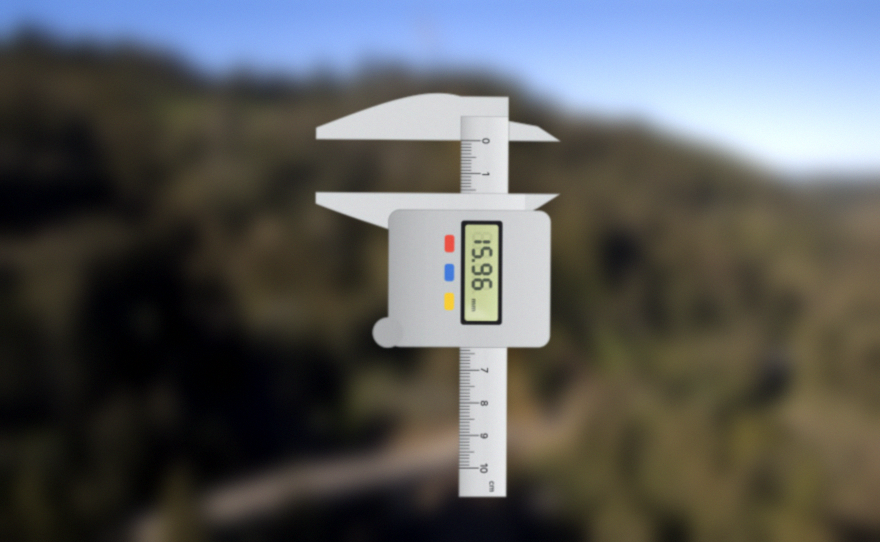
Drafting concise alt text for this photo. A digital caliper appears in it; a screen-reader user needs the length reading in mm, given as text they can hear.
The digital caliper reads 15.96 mm
